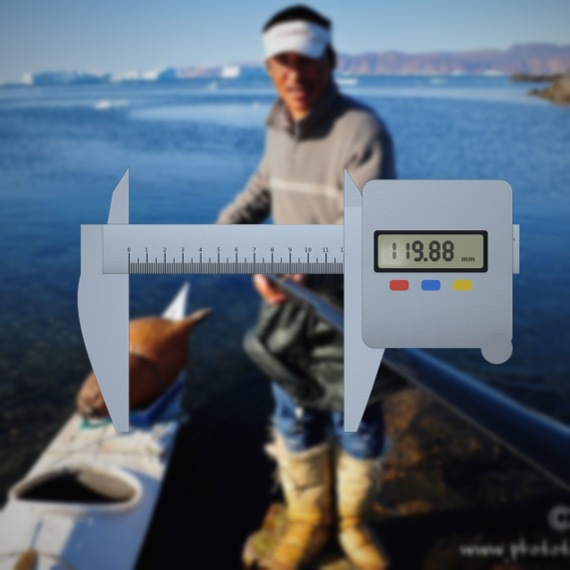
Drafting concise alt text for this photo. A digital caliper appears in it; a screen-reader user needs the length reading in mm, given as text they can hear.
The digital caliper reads 119.88 mm
